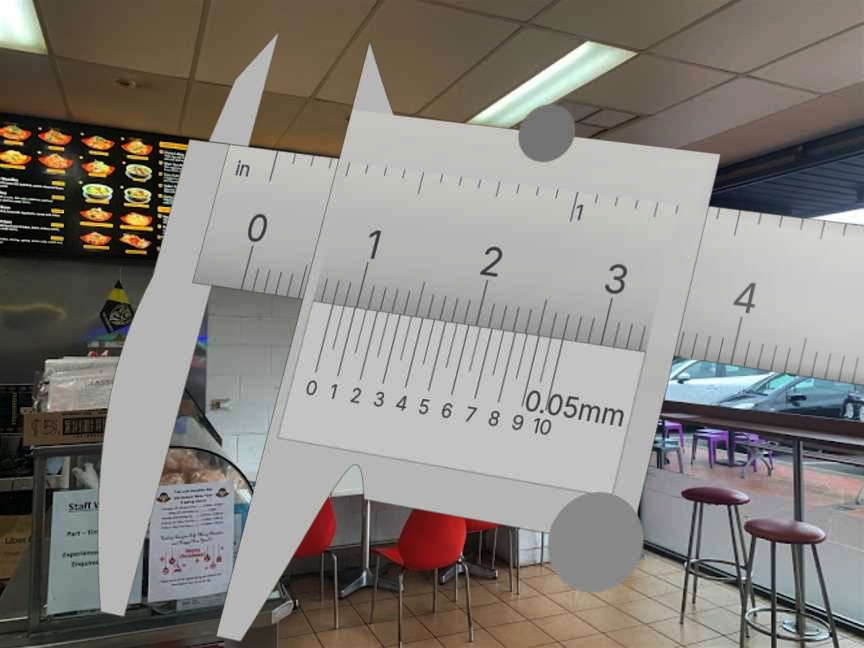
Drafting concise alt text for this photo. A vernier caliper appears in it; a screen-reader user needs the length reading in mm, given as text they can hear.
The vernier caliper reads 8.0 mm
